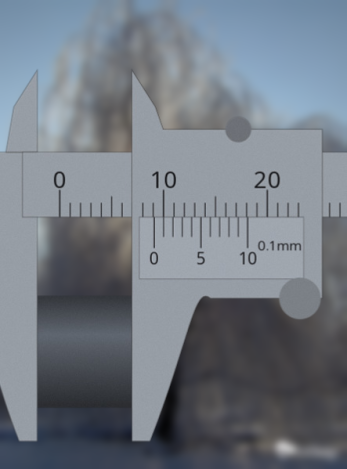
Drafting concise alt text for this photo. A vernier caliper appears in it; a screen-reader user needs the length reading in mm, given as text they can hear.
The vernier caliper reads 9.1 mm
